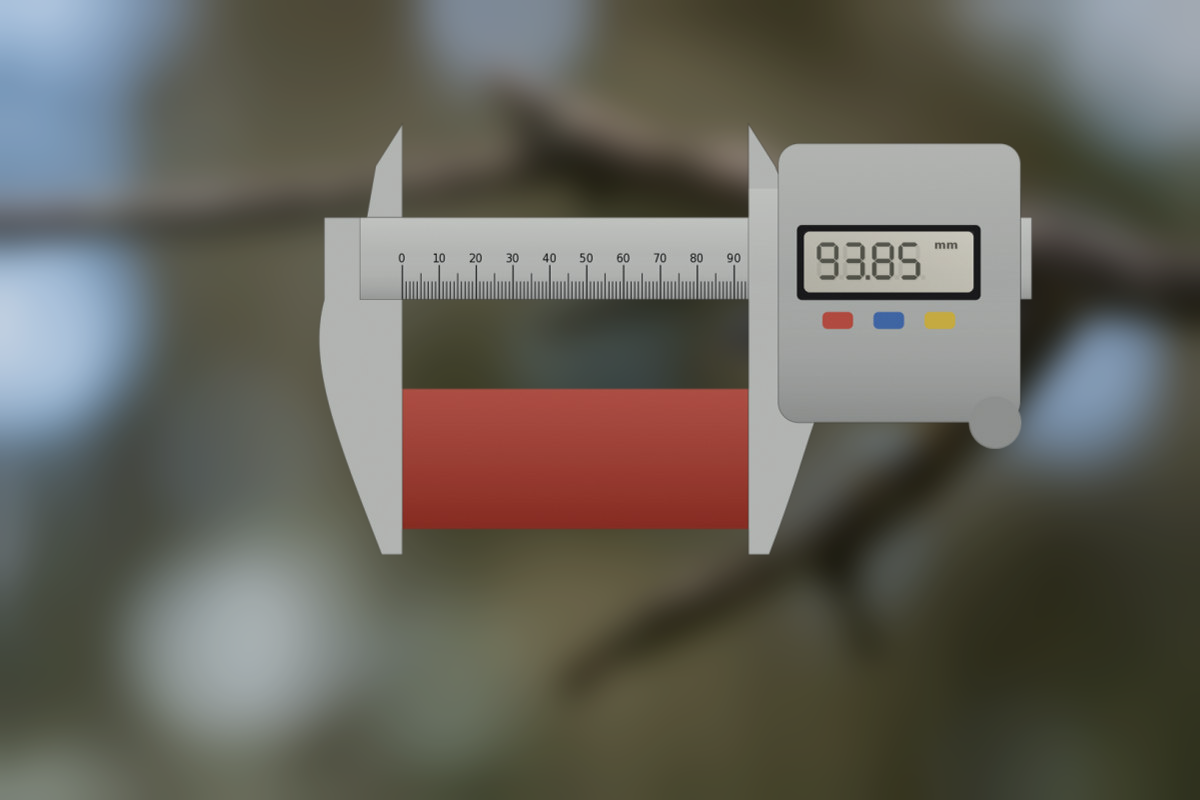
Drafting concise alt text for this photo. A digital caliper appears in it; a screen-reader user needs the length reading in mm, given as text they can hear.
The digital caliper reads 93.85 mm
